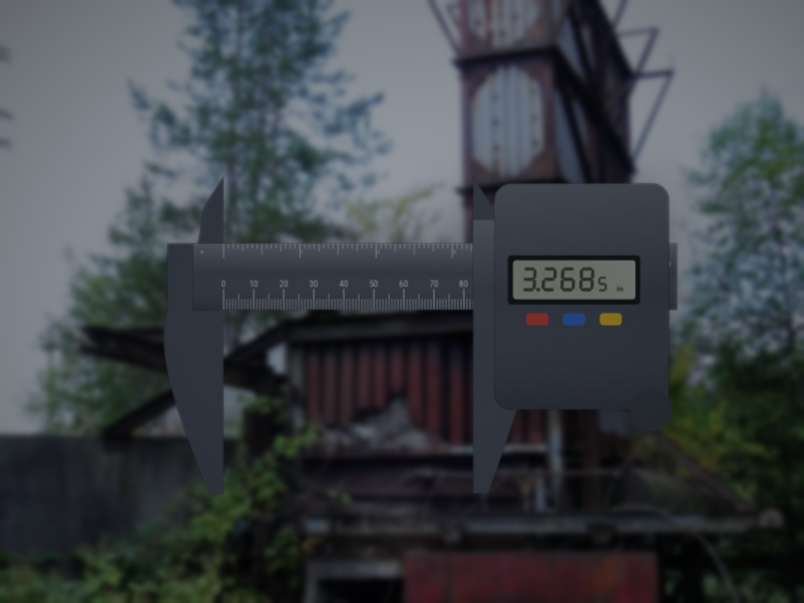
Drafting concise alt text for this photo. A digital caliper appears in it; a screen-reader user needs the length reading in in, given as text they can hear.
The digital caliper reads 3.2685 in
